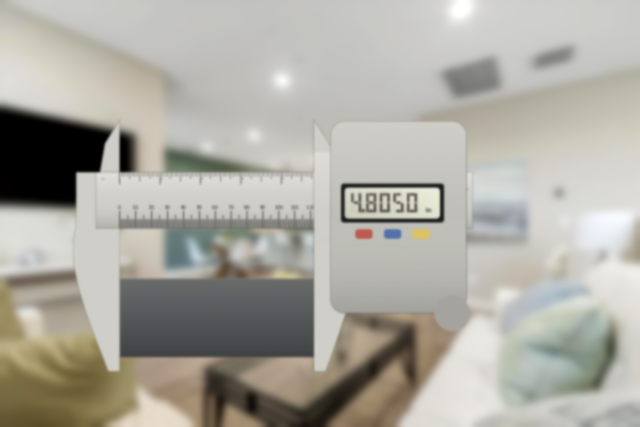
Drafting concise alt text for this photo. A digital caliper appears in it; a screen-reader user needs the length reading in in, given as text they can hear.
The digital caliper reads 4.8050 in
